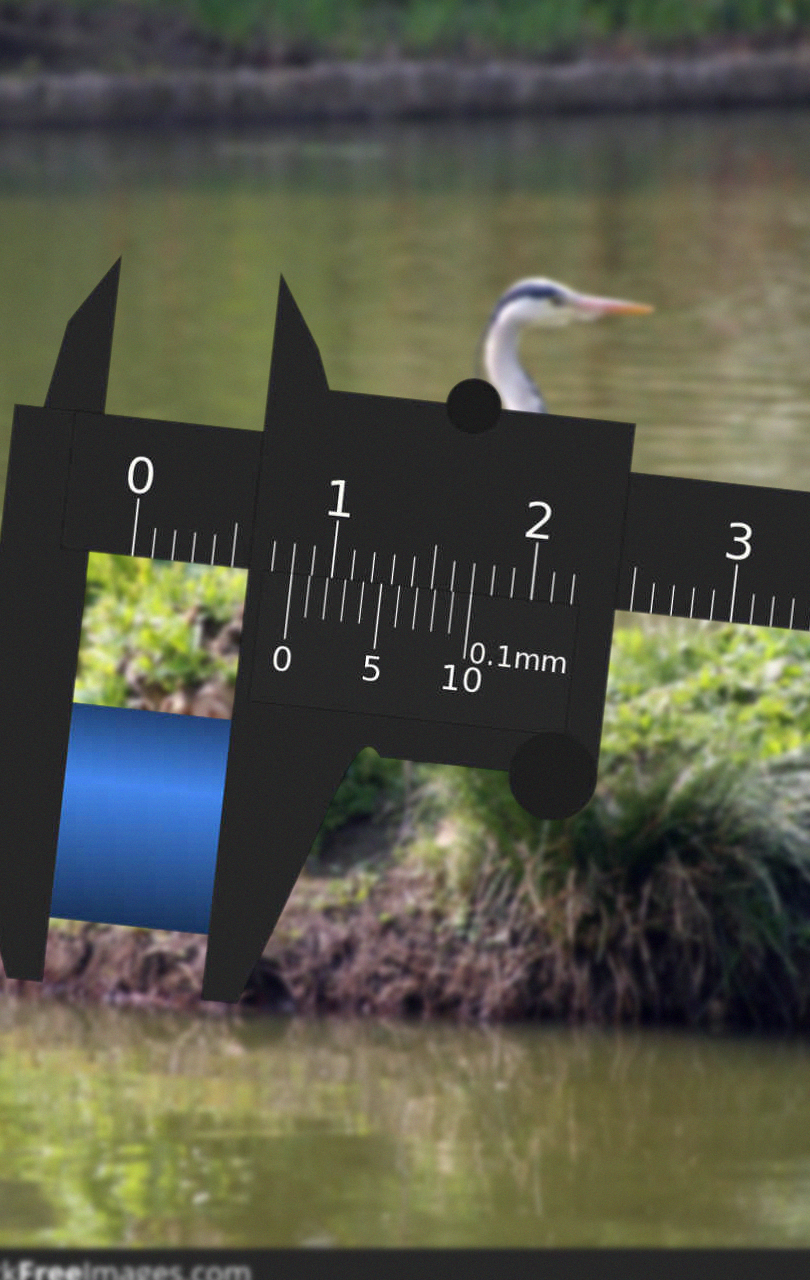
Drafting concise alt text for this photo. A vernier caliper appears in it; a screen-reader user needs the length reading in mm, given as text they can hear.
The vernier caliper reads 8.0 mm
